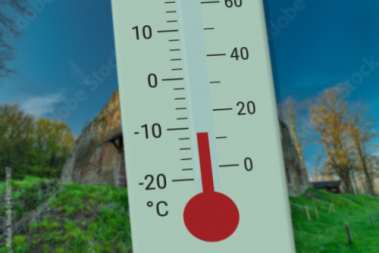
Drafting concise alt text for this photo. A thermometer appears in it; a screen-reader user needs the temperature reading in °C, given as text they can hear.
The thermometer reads -11 °C
